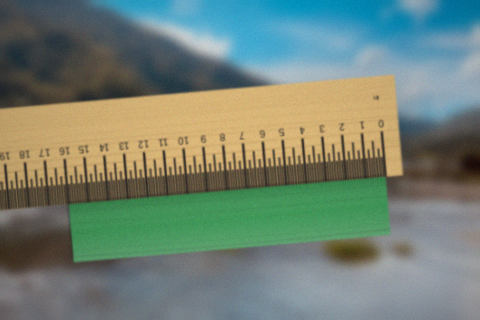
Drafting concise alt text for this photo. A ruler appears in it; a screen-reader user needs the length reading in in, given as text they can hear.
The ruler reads 16 in
